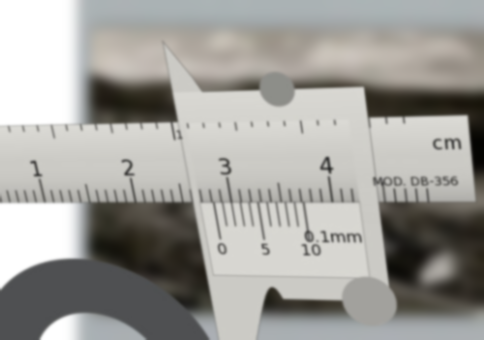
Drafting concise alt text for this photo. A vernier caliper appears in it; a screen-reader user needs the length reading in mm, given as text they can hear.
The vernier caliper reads 28.2 mm
